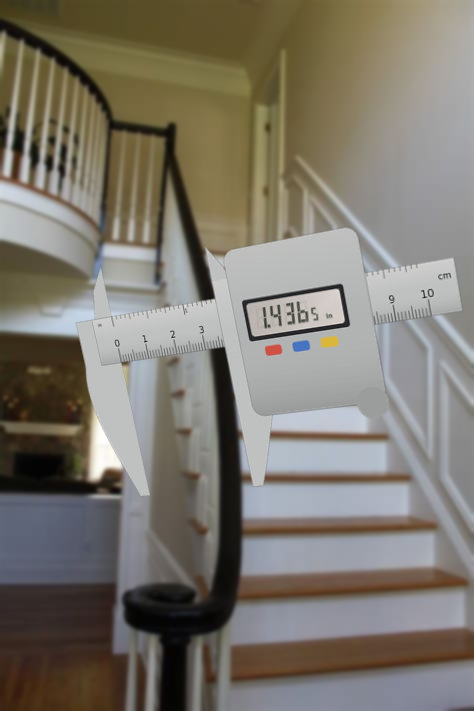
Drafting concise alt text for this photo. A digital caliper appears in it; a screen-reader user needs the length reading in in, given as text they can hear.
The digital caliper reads 1.4365 in
